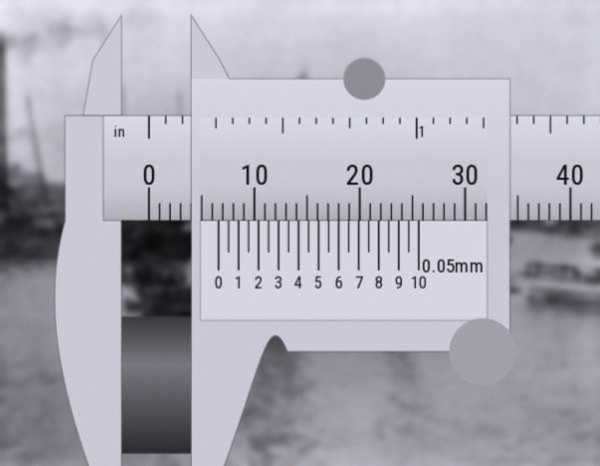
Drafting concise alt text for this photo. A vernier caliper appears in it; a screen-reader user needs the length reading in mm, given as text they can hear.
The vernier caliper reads 6.6 mm
